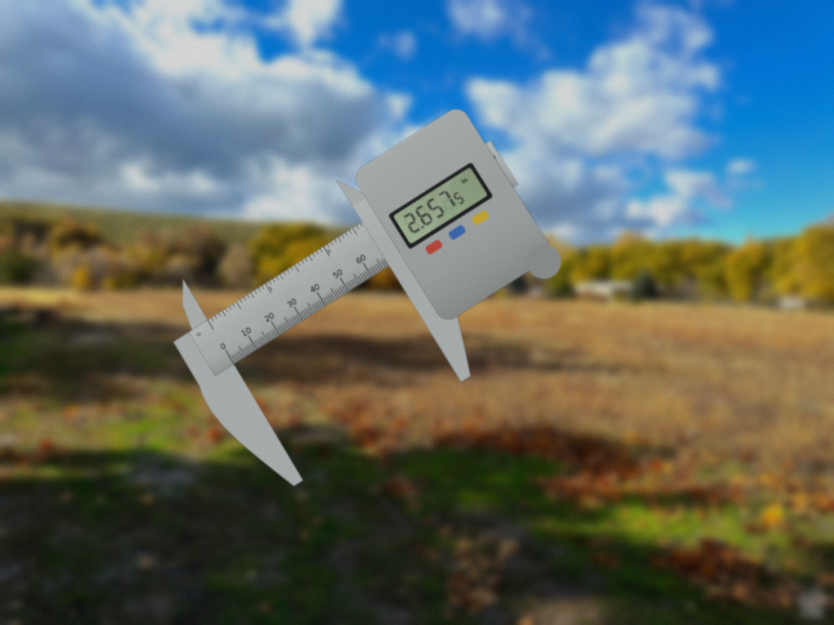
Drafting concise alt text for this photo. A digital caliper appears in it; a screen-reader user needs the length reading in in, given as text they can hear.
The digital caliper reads 2.6575 in
